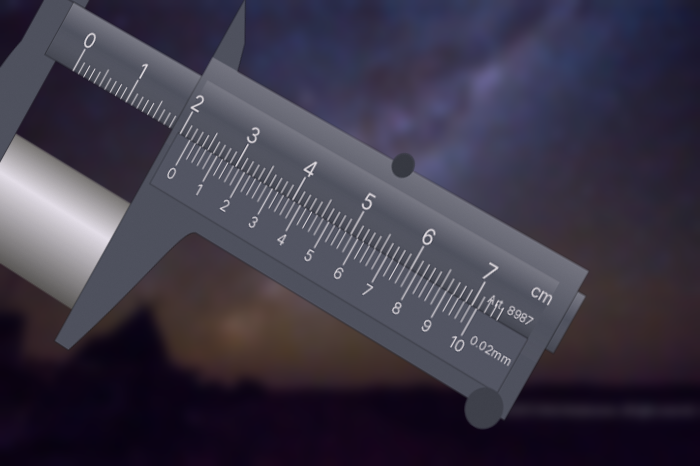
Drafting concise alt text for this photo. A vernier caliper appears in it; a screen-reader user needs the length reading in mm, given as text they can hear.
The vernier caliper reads 21.8 mm
